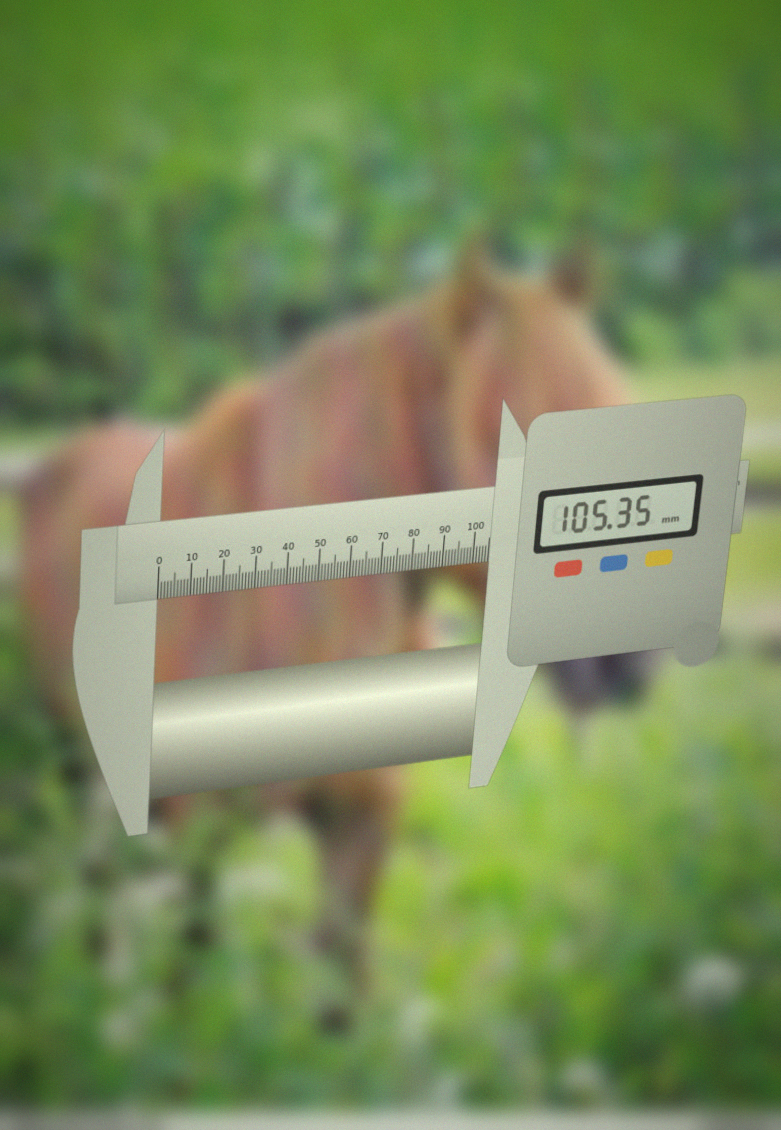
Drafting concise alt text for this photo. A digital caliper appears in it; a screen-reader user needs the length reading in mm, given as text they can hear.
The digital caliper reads 105.35 mm
